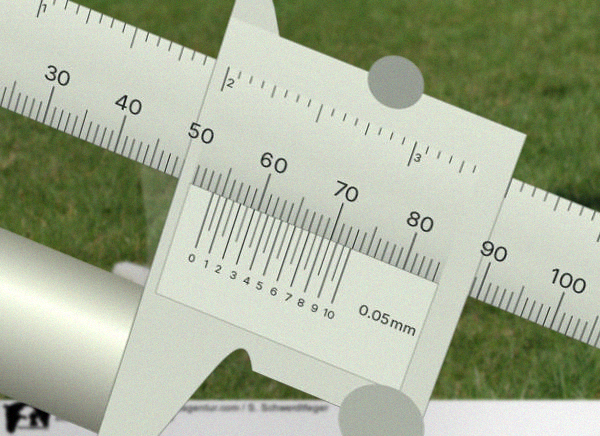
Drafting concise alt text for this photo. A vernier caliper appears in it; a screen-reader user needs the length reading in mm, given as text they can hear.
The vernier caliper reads 53.8 mm
